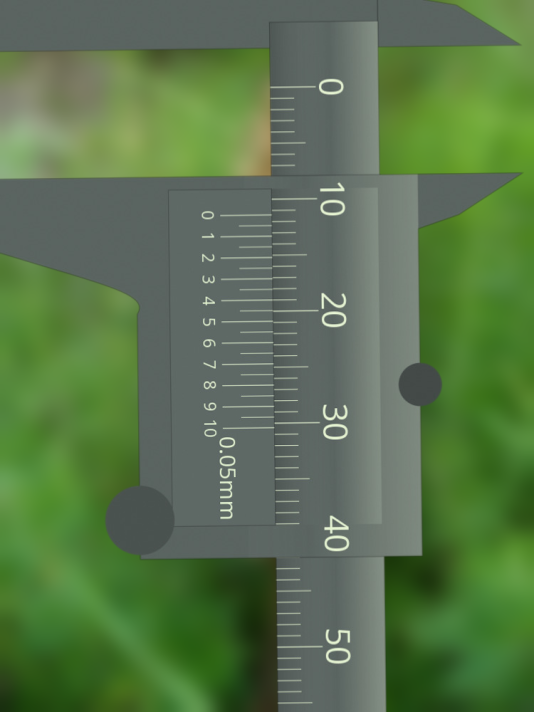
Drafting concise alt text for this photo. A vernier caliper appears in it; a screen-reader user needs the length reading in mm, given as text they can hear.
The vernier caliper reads 11.4 mm
